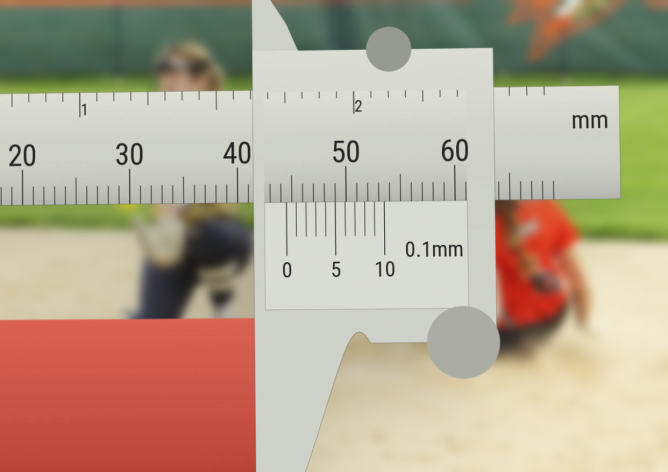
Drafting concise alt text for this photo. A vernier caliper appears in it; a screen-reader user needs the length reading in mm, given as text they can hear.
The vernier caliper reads 44.5 mm
